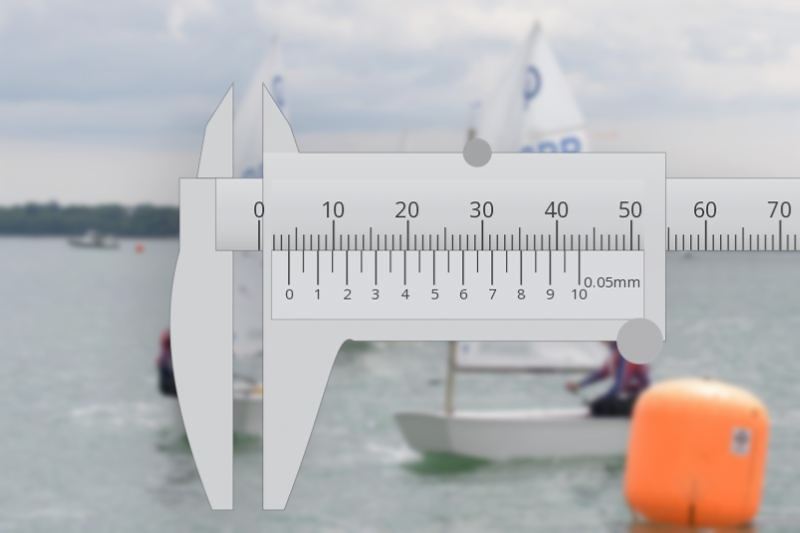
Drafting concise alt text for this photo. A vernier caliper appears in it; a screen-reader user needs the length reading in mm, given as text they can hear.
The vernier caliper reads 4.0 mm
